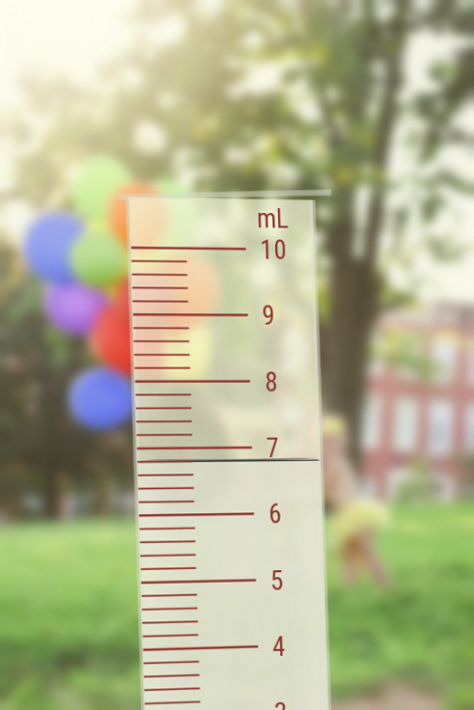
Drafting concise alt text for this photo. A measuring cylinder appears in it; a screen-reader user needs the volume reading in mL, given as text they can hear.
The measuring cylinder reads 6.8 mL
